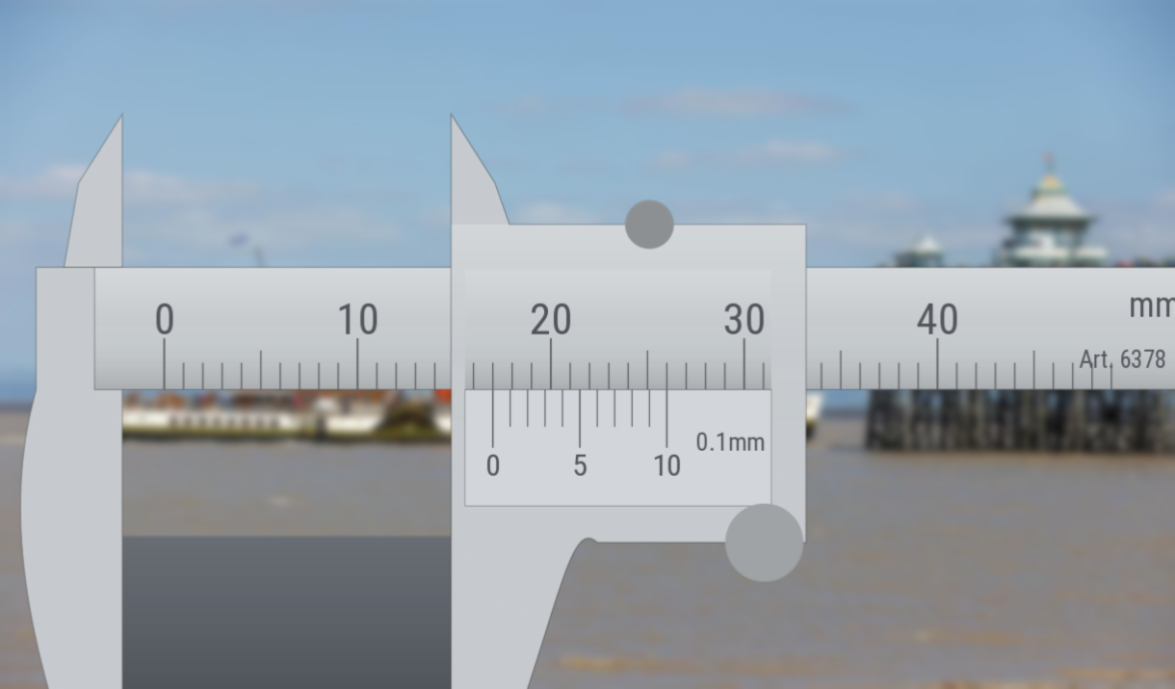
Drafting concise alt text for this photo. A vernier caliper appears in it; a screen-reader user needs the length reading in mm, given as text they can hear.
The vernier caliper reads 17.0 mm
